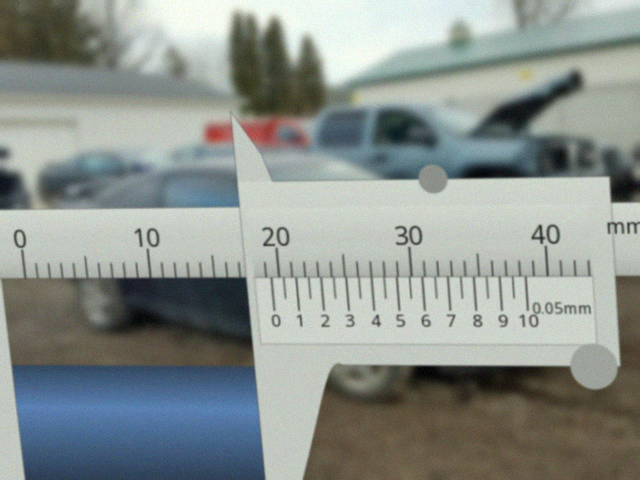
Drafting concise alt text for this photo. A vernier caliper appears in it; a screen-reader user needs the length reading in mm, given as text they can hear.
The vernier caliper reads 19.4 mm
